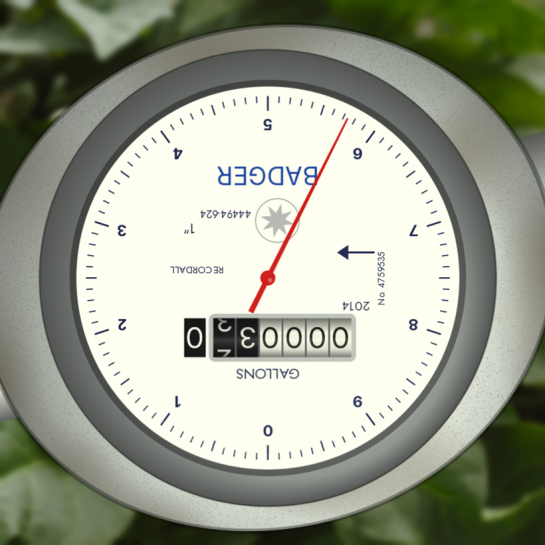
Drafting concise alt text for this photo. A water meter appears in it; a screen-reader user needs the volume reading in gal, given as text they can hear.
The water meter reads 325.7 gal
